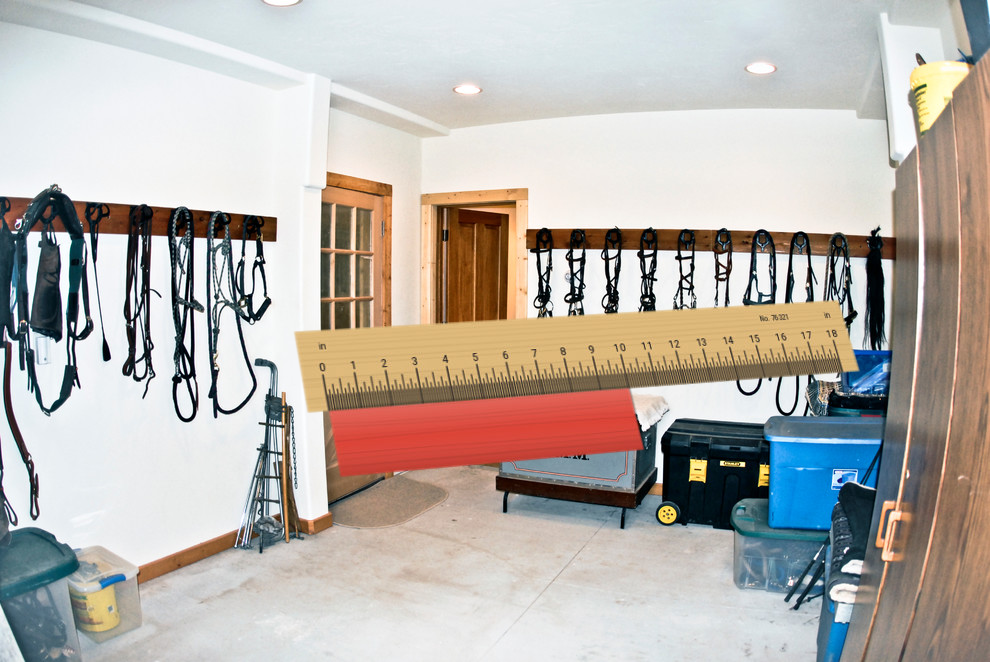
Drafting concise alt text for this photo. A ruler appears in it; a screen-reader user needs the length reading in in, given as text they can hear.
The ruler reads 10 in
